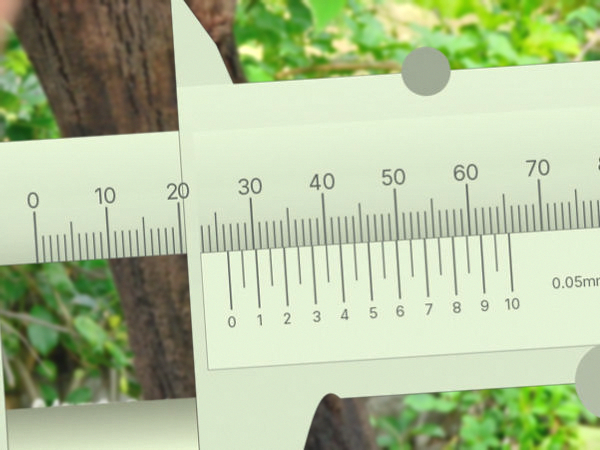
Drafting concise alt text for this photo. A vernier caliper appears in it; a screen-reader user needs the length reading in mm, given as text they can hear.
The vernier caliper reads 26.4 mm
